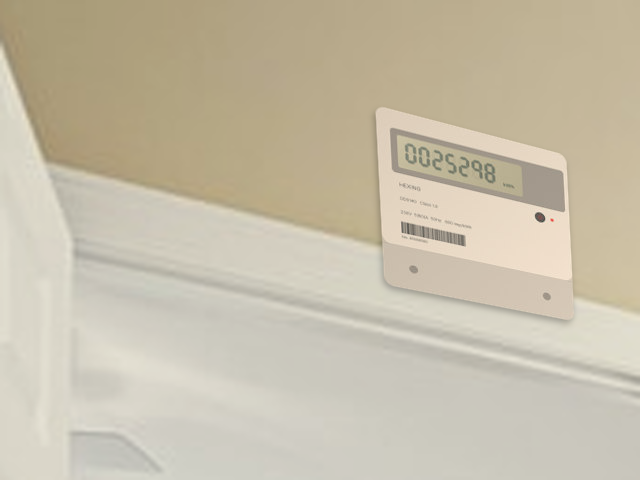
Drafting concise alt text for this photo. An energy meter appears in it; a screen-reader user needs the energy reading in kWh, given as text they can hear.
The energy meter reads 25298 kWh
